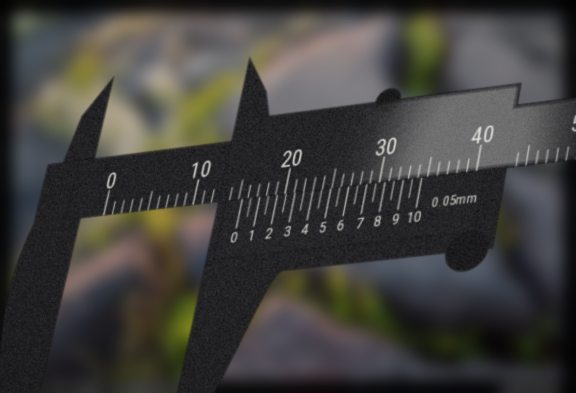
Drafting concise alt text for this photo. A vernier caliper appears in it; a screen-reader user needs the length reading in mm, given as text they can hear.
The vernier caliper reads 15.4 mm
